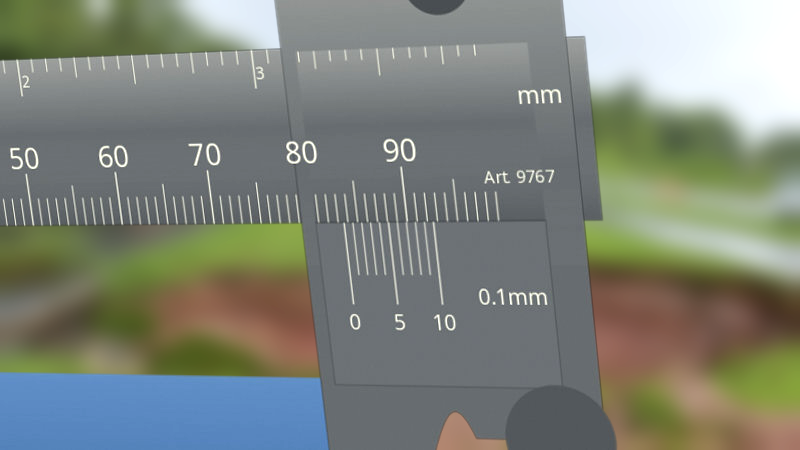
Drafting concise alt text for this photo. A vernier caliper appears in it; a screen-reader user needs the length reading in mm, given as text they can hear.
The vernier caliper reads 83.6 mm
